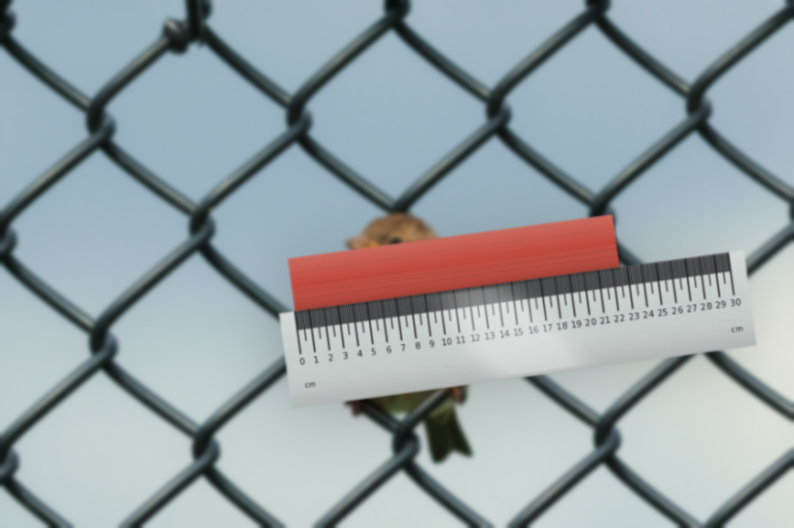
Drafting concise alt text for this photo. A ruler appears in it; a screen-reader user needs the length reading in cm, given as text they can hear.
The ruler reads 22.5 cm
